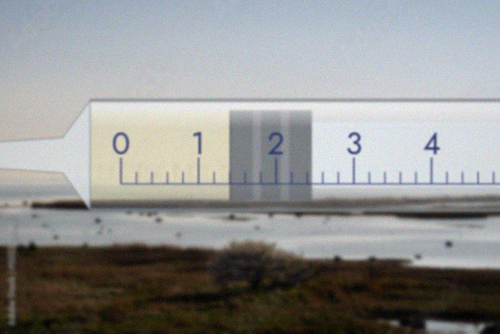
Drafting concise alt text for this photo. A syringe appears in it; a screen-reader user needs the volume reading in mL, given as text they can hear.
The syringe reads 1.4 mL
